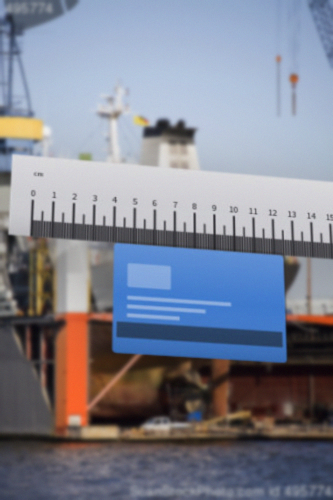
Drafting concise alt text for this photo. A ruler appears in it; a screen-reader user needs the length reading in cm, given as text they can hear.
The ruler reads 8.5 cm
